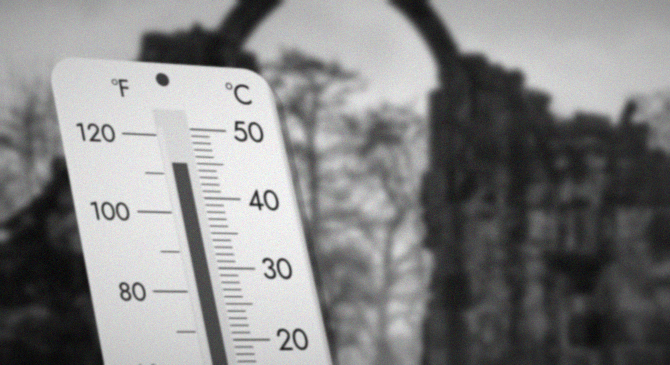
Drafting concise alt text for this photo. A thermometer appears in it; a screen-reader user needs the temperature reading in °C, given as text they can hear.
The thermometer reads 45 °C
